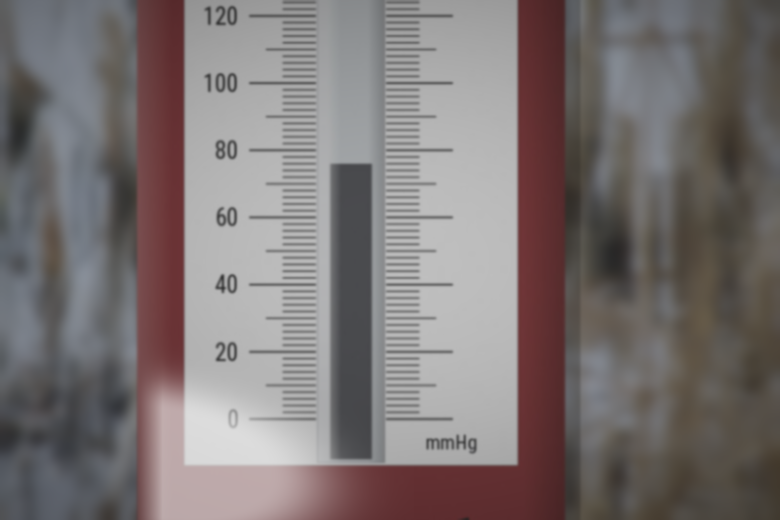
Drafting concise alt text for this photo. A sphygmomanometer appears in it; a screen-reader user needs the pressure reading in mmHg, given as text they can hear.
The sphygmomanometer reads 76 mmHg
